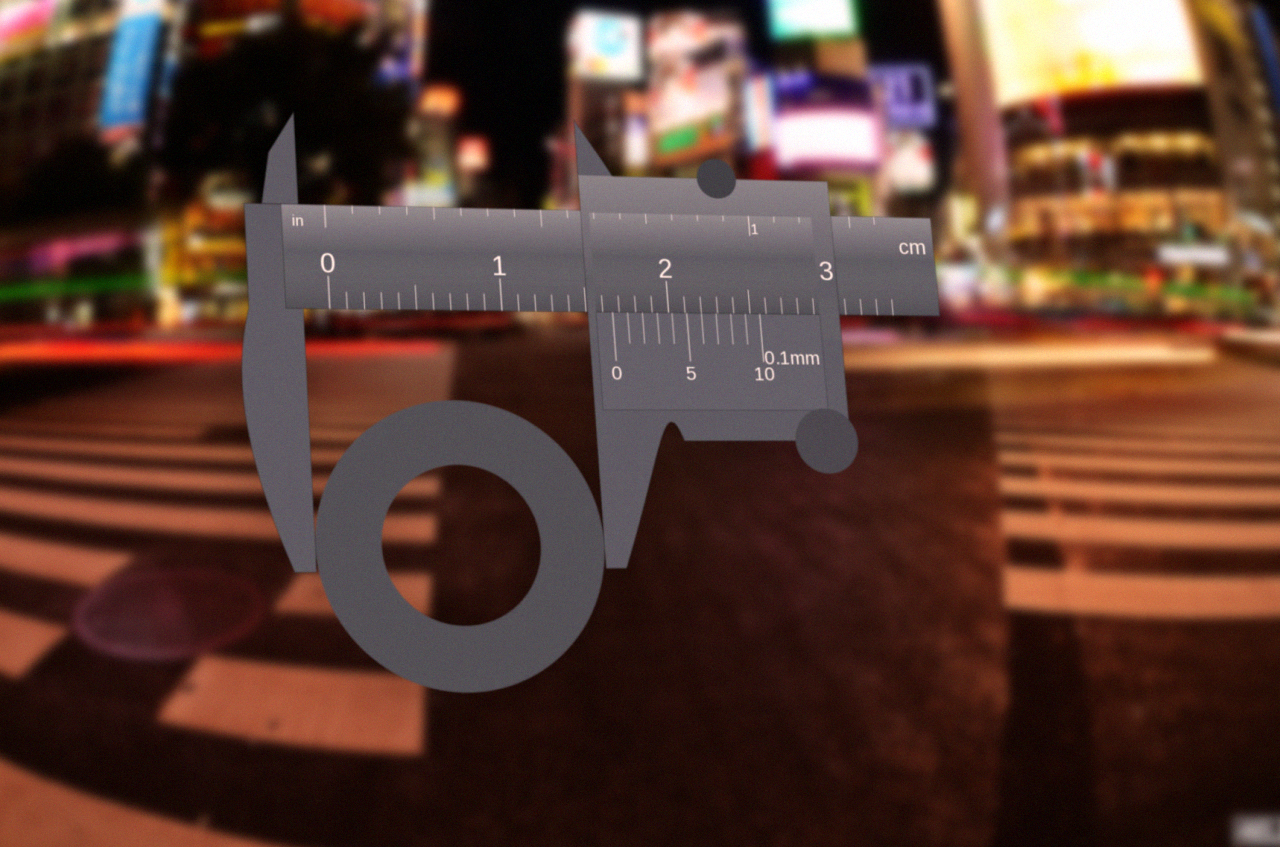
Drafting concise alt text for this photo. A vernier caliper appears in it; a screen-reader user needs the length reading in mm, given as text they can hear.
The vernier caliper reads 16.6 mm
